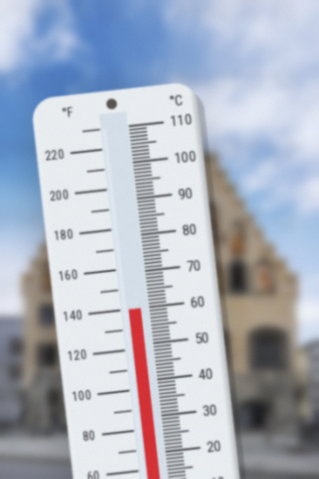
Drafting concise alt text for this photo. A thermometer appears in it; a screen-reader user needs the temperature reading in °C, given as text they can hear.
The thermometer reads 60 °C
